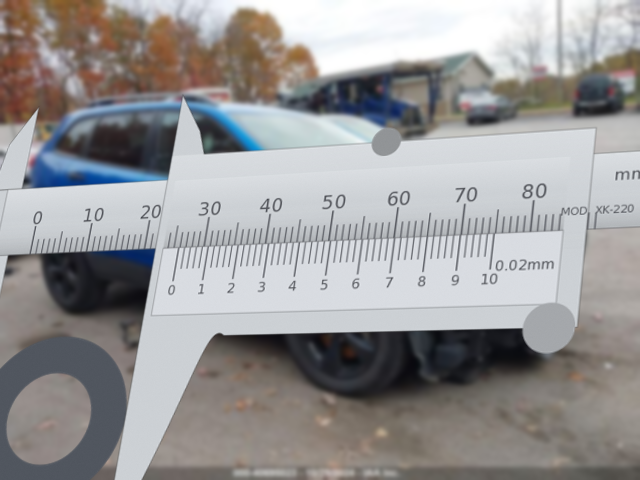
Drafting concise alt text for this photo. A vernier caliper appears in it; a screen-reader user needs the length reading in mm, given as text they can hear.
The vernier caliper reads 25.8 mm
